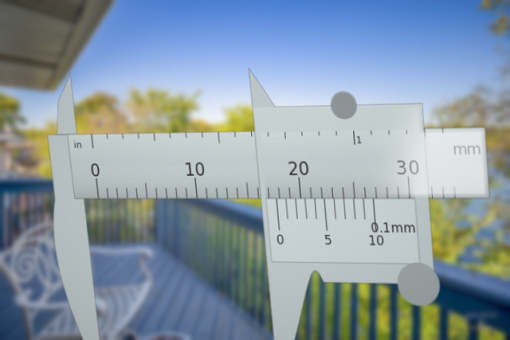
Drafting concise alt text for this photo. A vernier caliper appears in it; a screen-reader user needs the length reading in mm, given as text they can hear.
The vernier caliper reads 17.7 mm
